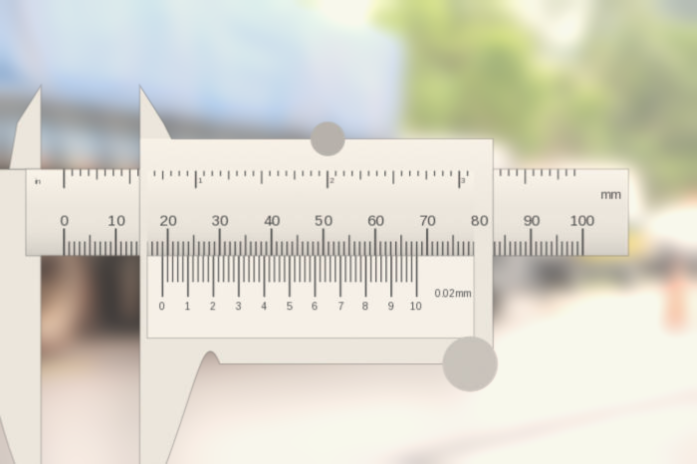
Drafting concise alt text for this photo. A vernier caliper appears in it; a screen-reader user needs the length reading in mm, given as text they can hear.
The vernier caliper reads 19.0 mm
